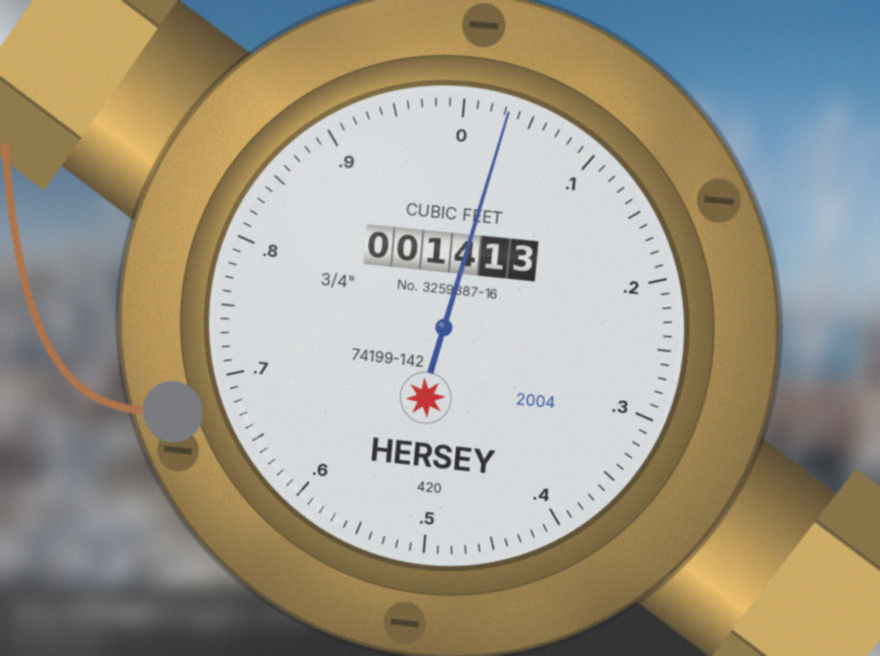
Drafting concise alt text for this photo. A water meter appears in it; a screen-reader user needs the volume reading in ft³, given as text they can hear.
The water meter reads 1413.03 ft³
